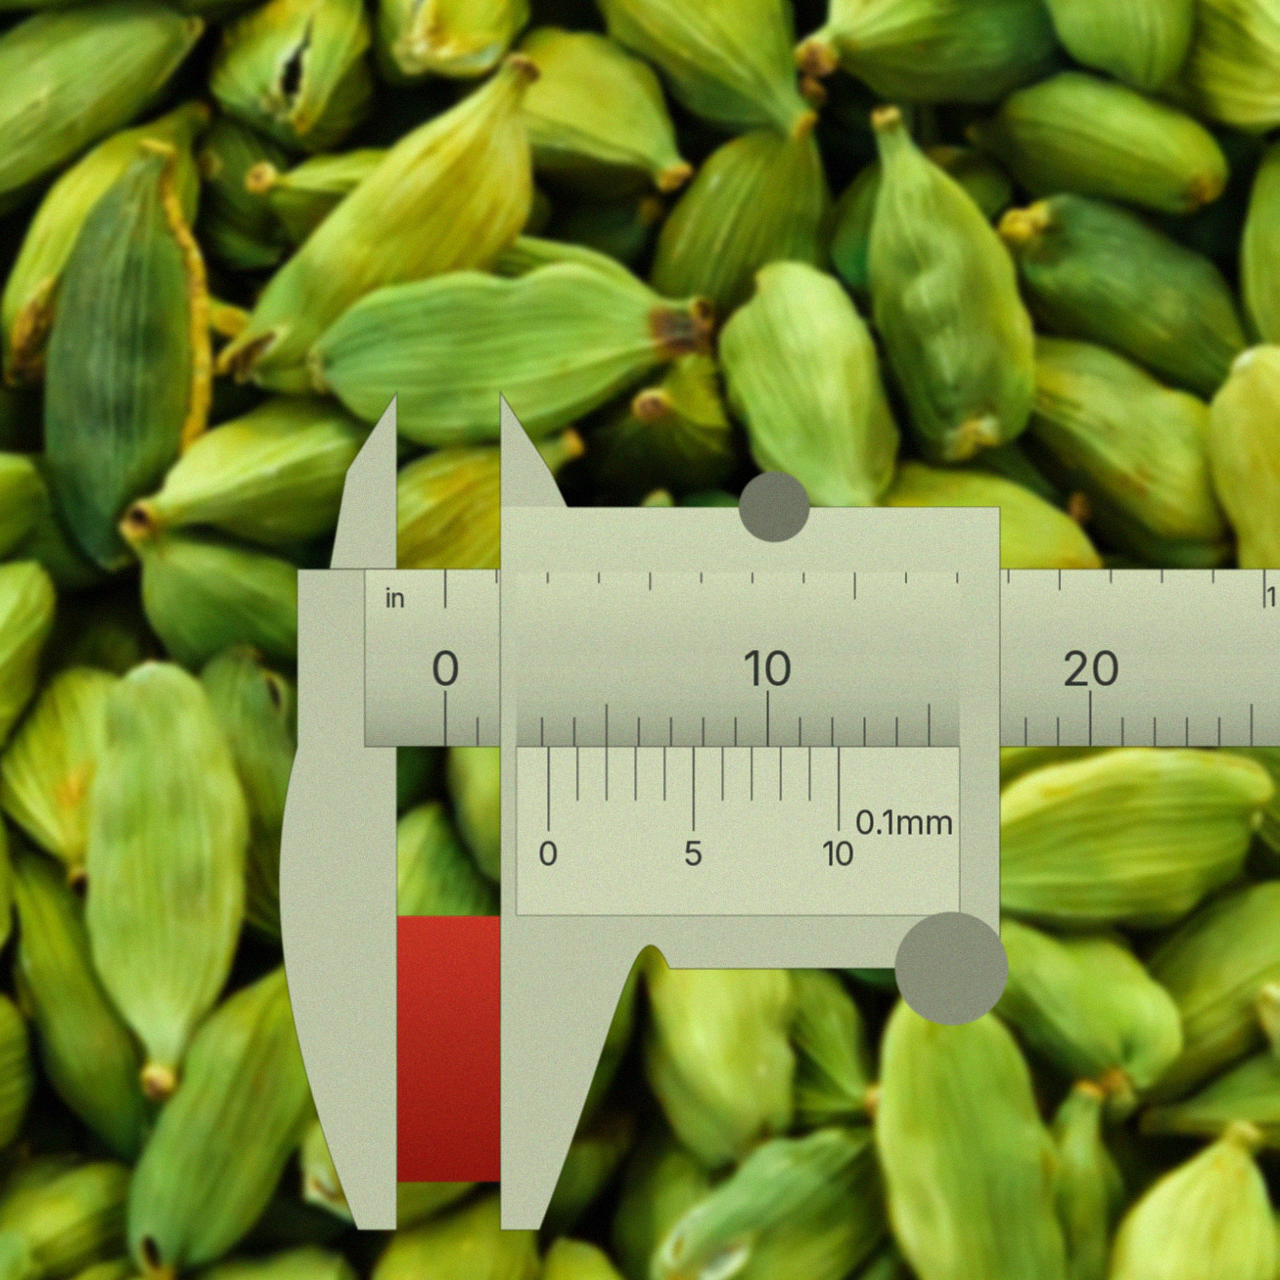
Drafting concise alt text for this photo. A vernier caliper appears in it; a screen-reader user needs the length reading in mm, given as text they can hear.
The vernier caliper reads 3.2 mm
